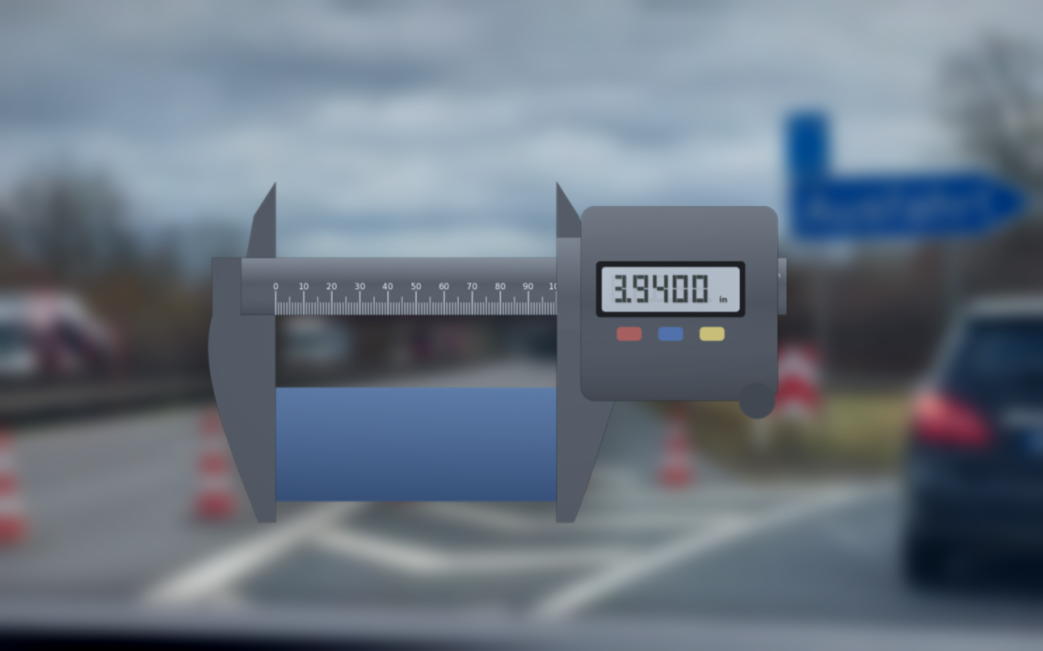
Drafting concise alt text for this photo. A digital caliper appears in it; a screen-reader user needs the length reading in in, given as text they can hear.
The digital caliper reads 3.9400 in
